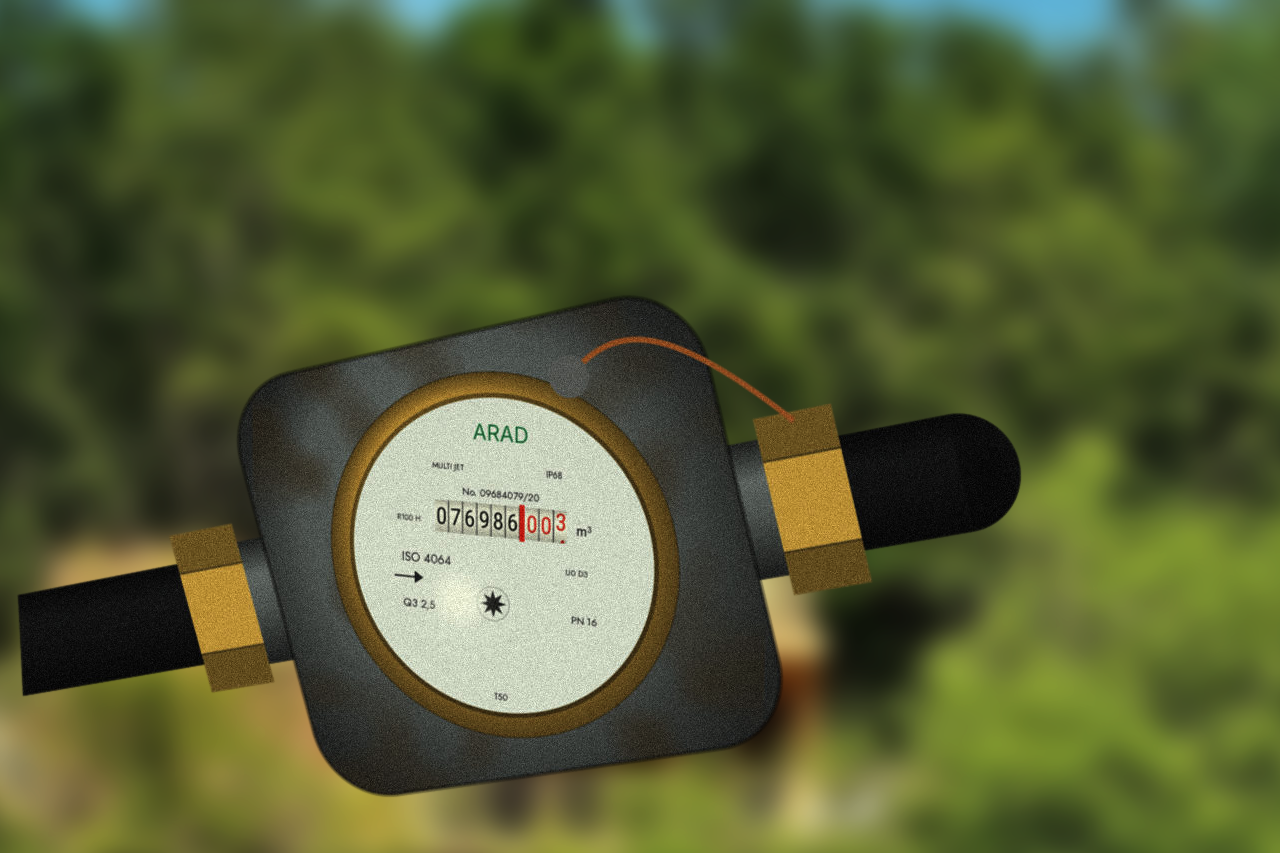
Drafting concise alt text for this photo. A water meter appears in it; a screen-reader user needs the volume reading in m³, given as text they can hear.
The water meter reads 76986.003 m³
